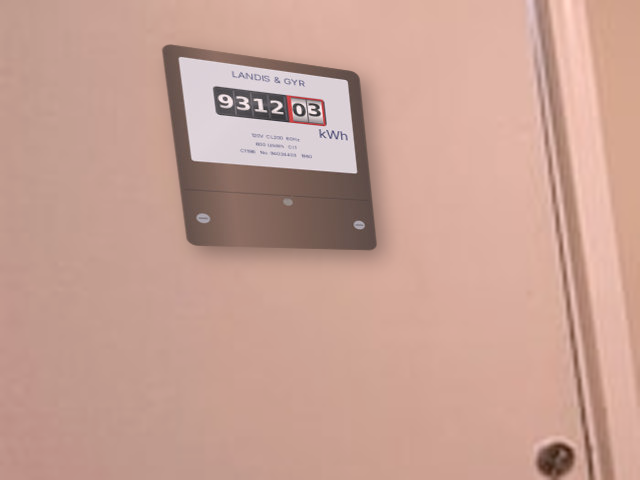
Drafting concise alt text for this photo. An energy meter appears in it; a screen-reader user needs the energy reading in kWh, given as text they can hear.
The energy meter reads 9312.03 kWh
